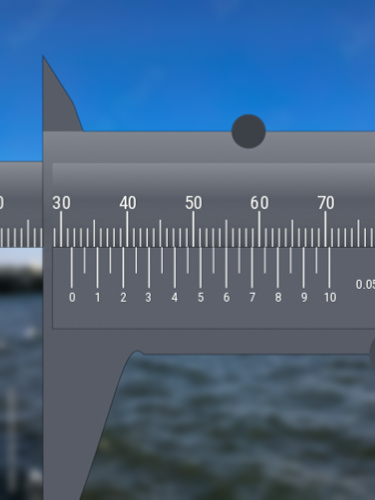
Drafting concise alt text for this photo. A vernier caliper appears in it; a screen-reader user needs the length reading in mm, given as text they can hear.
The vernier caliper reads 31.6 mm
